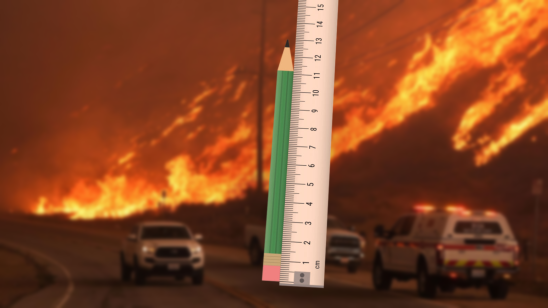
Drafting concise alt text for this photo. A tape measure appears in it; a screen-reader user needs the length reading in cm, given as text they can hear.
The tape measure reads 13 cm
